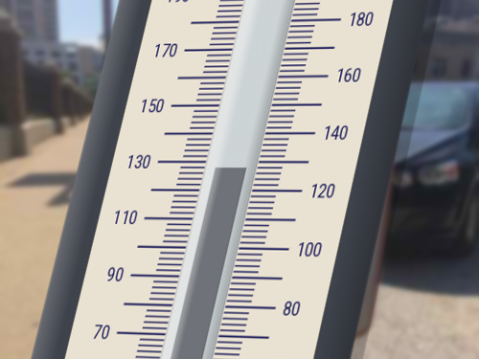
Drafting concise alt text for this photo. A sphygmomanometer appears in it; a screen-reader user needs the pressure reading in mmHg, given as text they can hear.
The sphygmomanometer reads 128 mmHg
